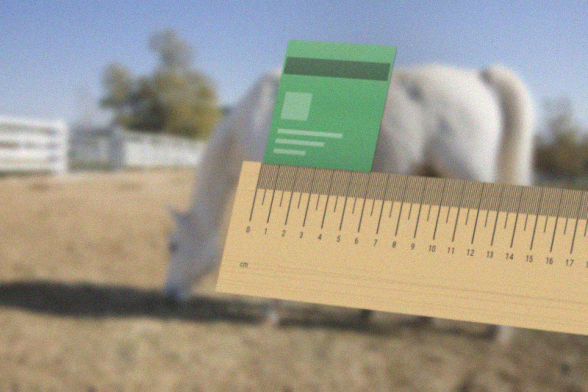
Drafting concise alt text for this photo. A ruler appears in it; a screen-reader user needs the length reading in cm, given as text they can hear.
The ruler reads 6 cm
